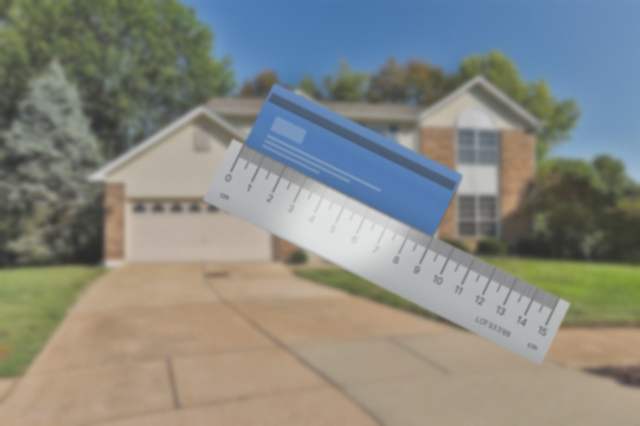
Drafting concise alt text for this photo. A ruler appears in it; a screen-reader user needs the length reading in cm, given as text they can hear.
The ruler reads 9 cm
